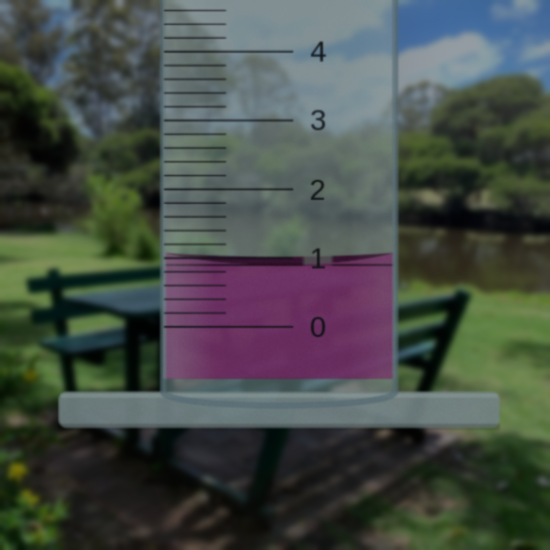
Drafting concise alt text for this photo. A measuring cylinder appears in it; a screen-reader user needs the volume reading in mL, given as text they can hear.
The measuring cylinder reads 0.9 mL
